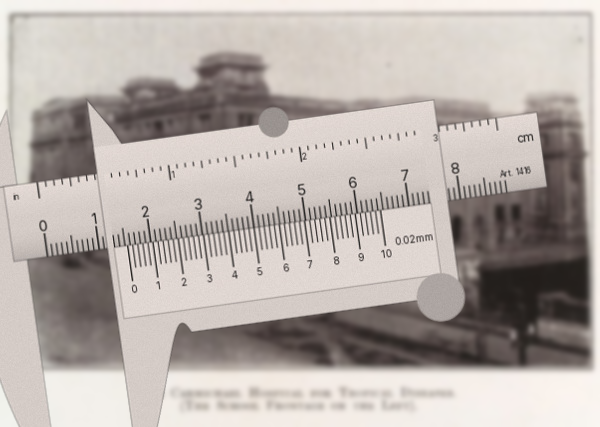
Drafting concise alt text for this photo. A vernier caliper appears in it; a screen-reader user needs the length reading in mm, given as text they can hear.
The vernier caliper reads 15.5 mm
